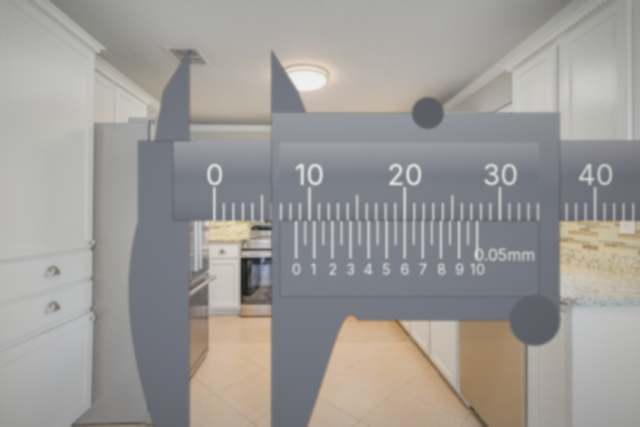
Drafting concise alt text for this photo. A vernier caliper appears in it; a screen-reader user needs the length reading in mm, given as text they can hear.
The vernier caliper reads 8.6 mm
